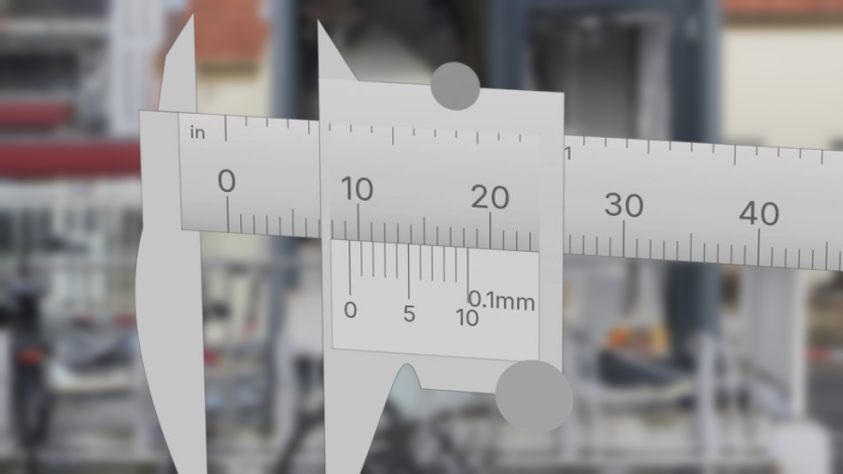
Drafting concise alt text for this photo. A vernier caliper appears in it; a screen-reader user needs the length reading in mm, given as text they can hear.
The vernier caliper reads 9.3 mm
